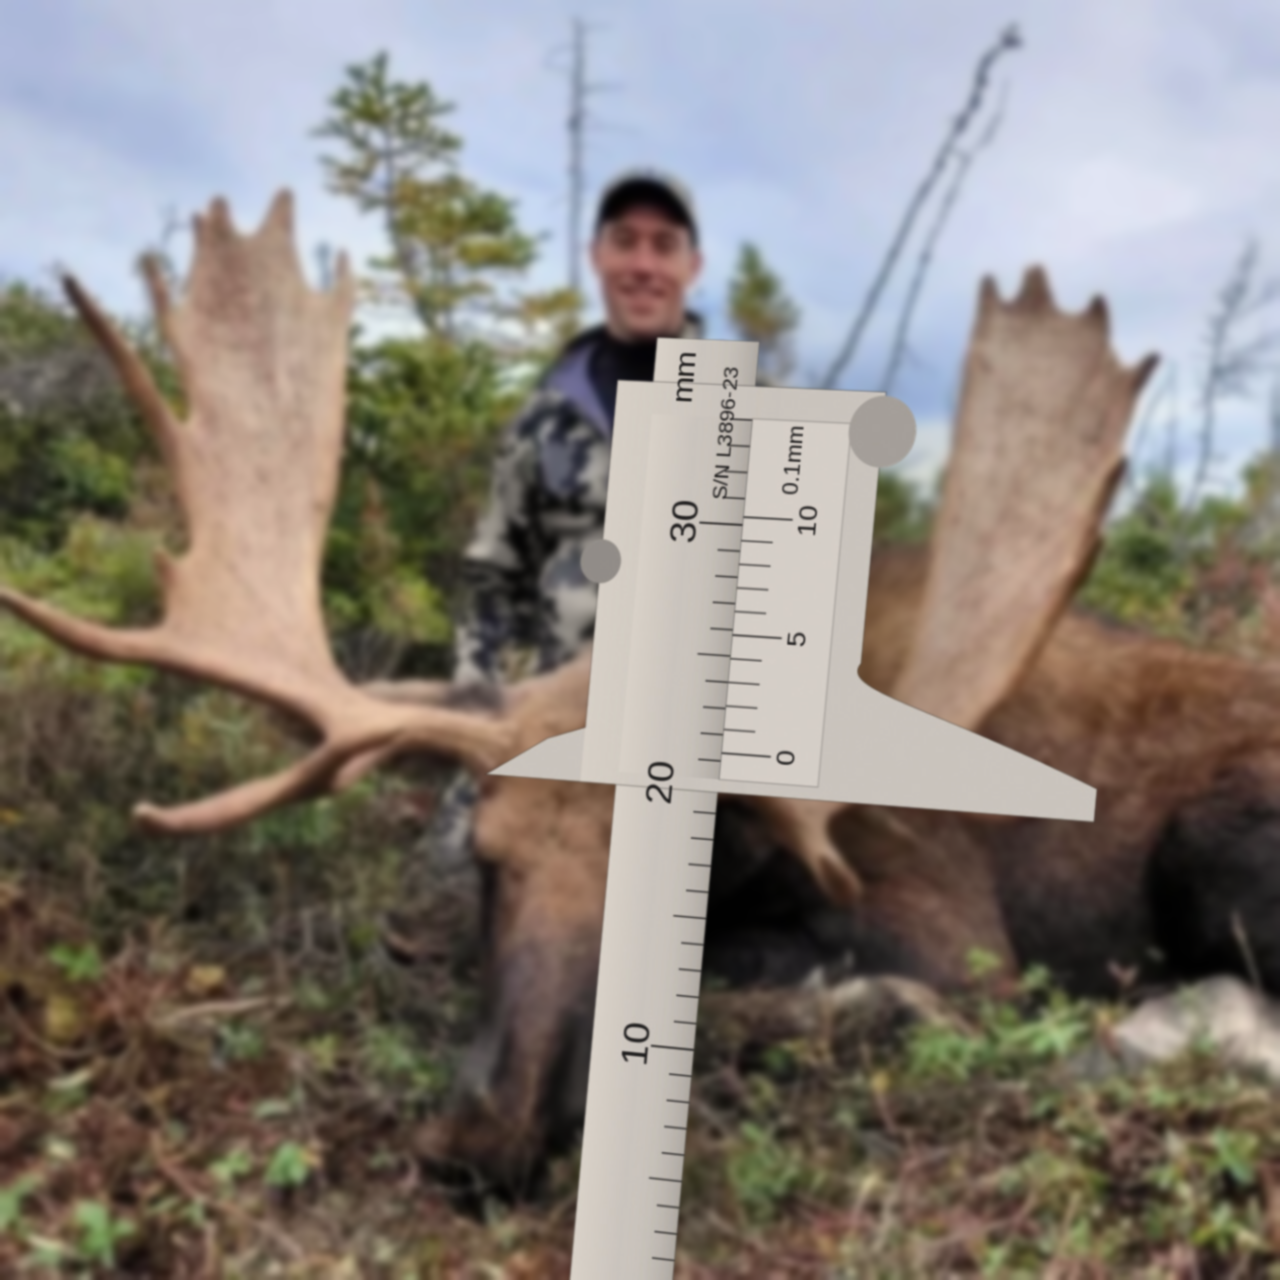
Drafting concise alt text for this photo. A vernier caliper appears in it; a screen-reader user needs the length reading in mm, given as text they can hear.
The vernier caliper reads 21.3 mm
